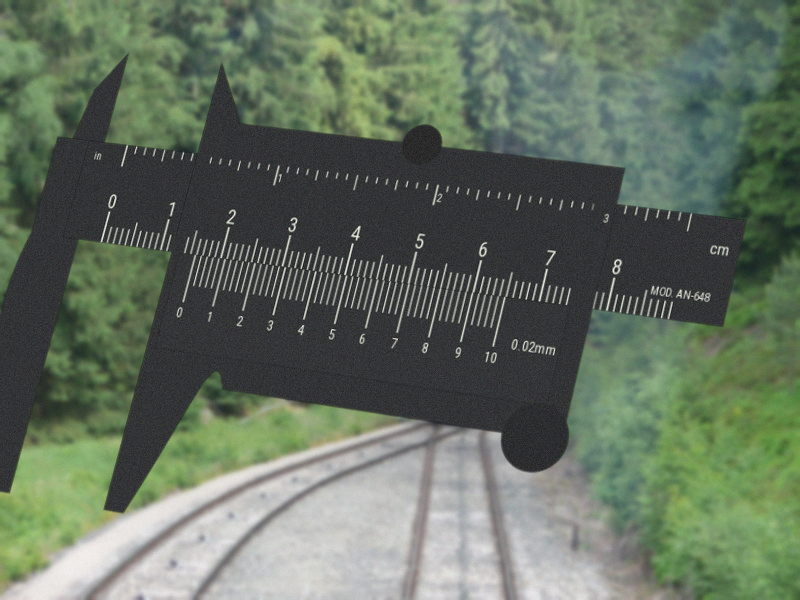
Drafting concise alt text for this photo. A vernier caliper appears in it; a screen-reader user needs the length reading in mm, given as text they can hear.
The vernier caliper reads 15.8 mm
